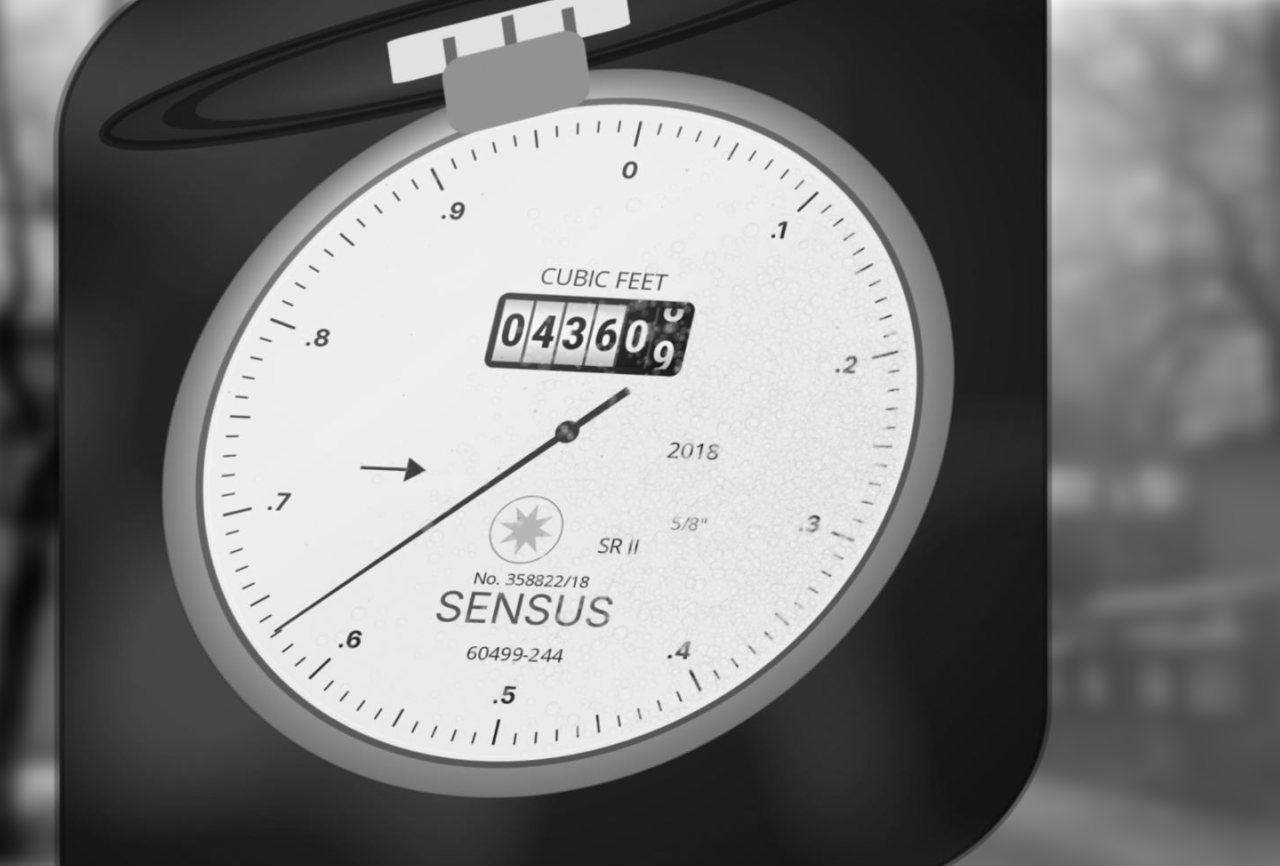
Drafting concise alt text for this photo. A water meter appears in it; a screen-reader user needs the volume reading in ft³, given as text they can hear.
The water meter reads 43608.63 ft³
